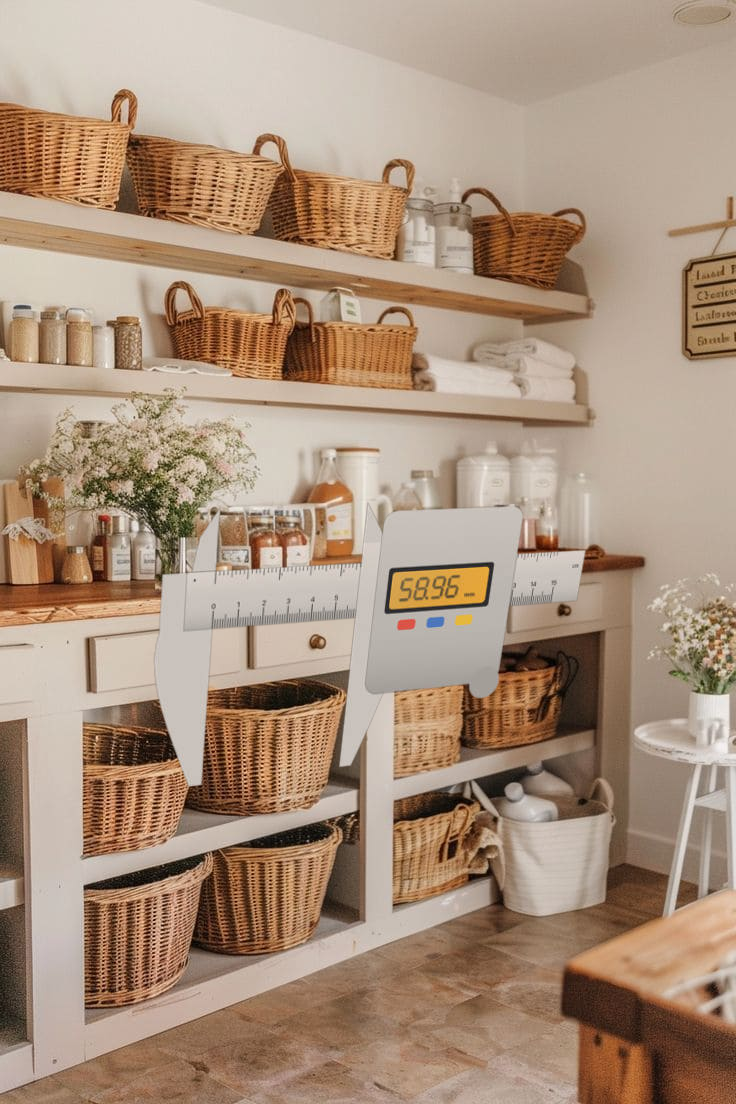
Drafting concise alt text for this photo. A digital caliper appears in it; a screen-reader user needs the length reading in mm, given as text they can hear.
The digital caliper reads 58.96 mm
